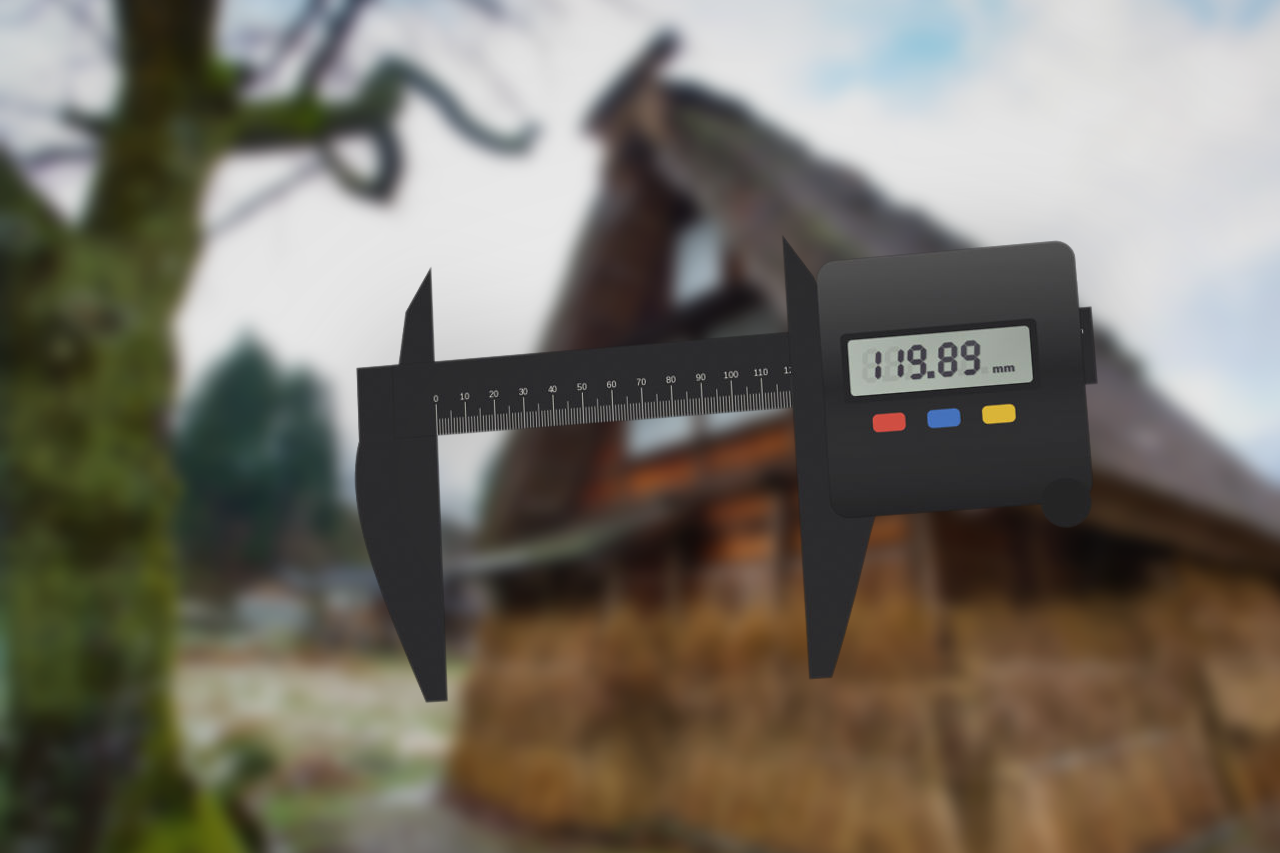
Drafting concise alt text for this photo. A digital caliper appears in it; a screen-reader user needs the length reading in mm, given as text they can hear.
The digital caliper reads 119.89 mm
